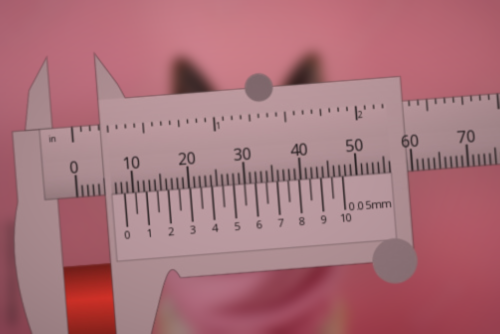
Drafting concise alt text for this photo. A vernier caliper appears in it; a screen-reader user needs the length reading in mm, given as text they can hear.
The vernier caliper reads 8.5 mm
